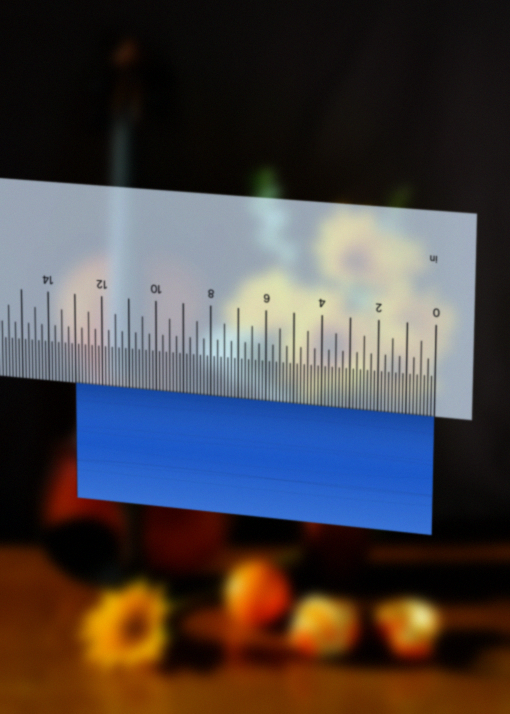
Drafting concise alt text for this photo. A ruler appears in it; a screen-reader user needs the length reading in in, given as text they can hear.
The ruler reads 13 in
